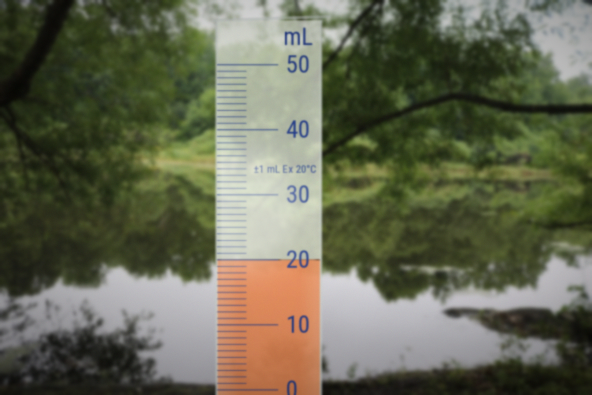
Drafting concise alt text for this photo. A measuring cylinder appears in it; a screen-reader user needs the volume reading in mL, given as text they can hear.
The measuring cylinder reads 20 mL
